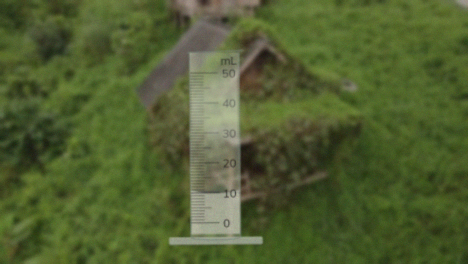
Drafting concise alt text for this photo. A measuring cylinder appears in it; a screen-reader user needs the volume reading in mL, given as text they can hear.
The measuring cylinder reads 10 mL
